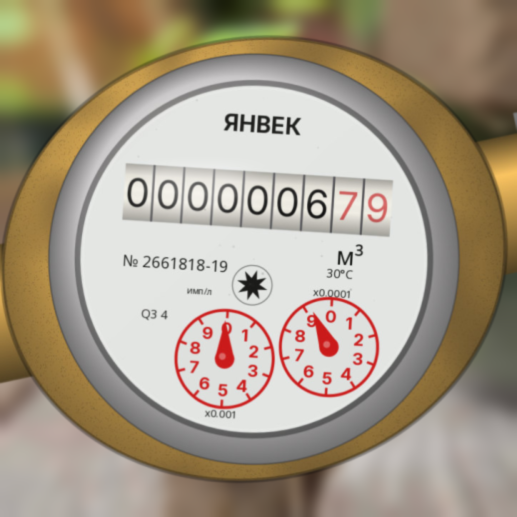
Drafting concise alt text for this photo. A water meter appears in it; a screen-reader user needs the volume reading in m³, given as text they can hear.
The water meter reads 6.7899 m³
